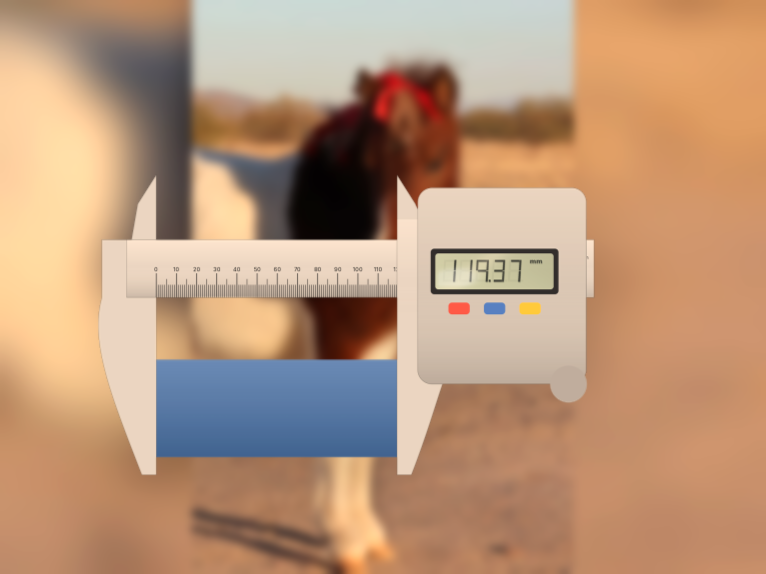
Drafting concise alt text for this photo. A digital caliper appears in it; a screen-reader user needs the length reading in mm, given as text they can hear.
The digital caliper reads 119.37 mm
